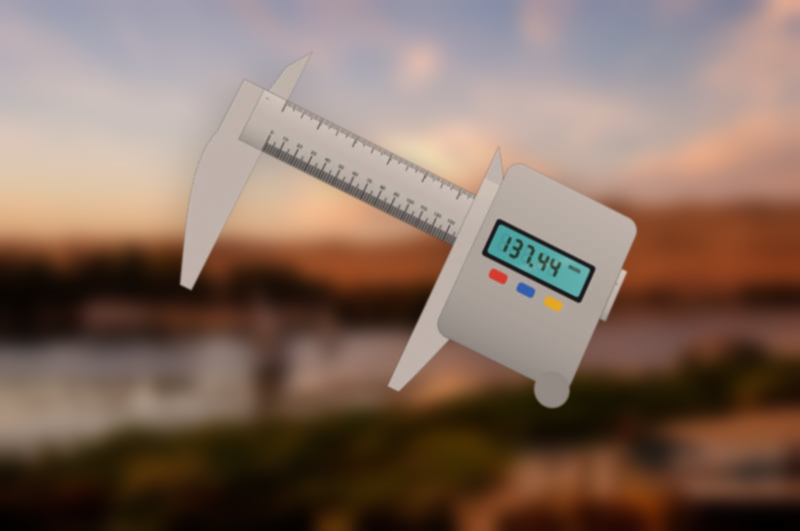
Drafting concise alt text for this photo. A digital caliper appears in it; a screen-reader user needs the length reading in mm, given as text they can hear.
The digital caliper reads 137.44 mm
